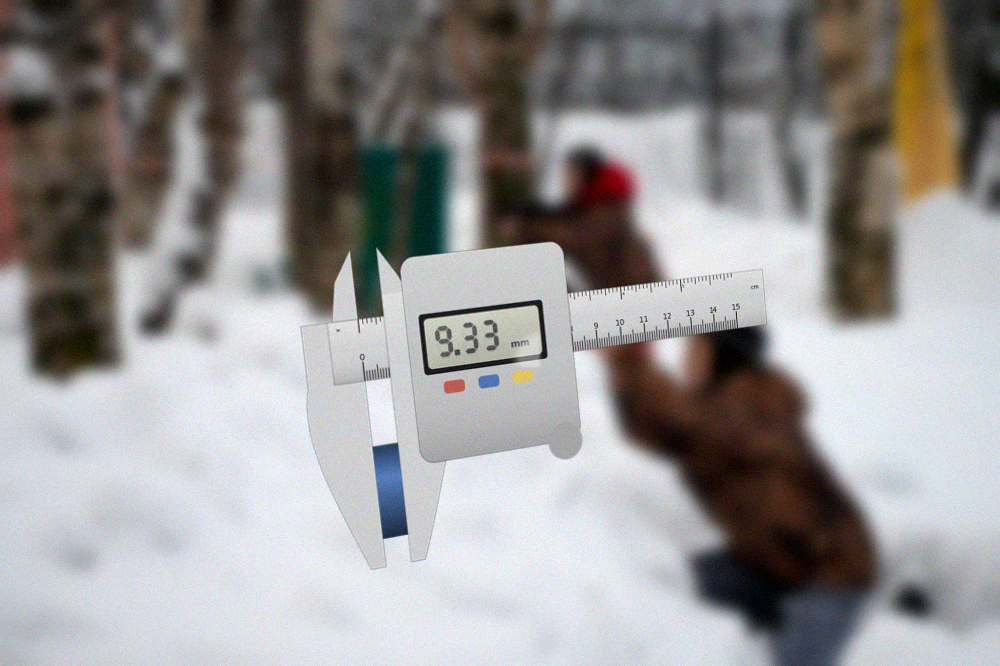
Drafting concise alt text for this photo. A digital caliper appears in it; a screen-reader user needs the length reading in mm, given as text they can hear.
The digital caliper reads 9.33 mm
